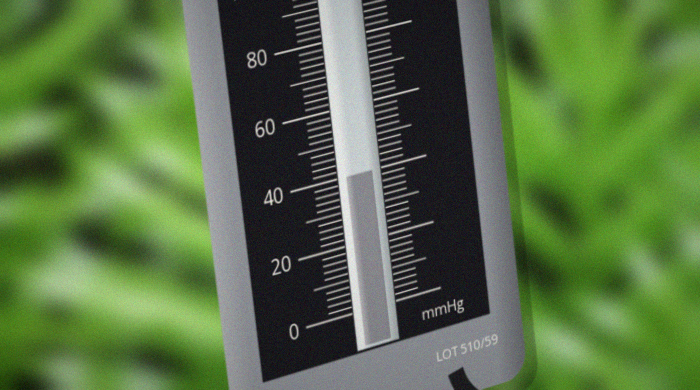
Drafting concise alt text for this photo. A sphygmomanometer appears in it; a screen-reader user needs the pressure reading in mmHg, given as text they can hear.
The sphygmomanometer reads 40 mmHg
